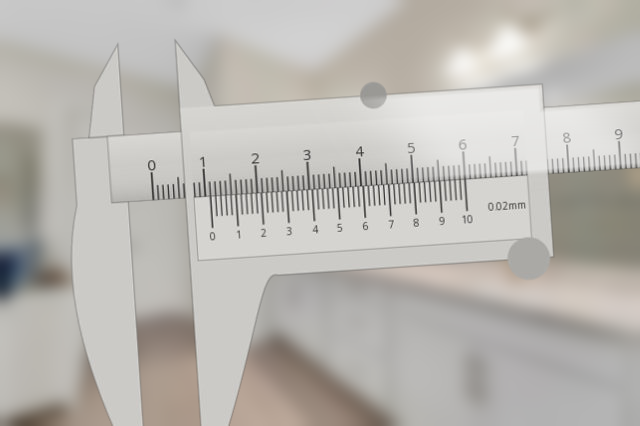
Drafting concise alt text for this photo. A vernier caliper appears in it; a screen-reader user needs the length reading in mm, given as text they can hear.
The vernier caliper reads 11.0 mm
